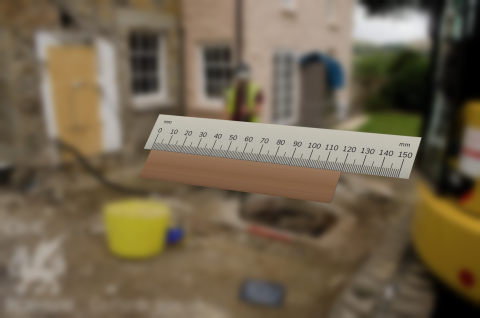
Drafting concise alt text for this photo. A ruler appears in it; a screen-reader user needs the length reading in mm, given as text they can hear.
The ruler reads 120 mm
